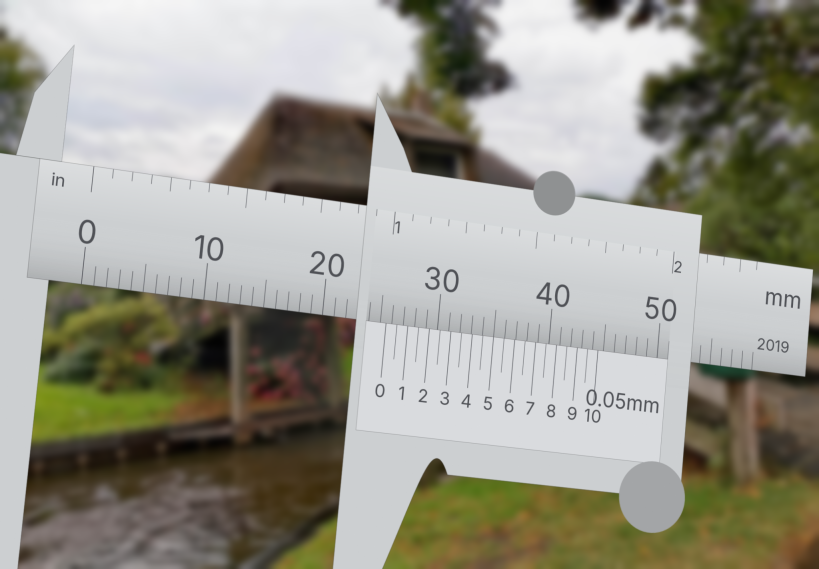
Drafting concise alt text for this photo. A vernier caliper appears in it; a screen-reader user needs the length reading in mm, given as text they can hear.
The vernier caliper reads 25.5 mm
